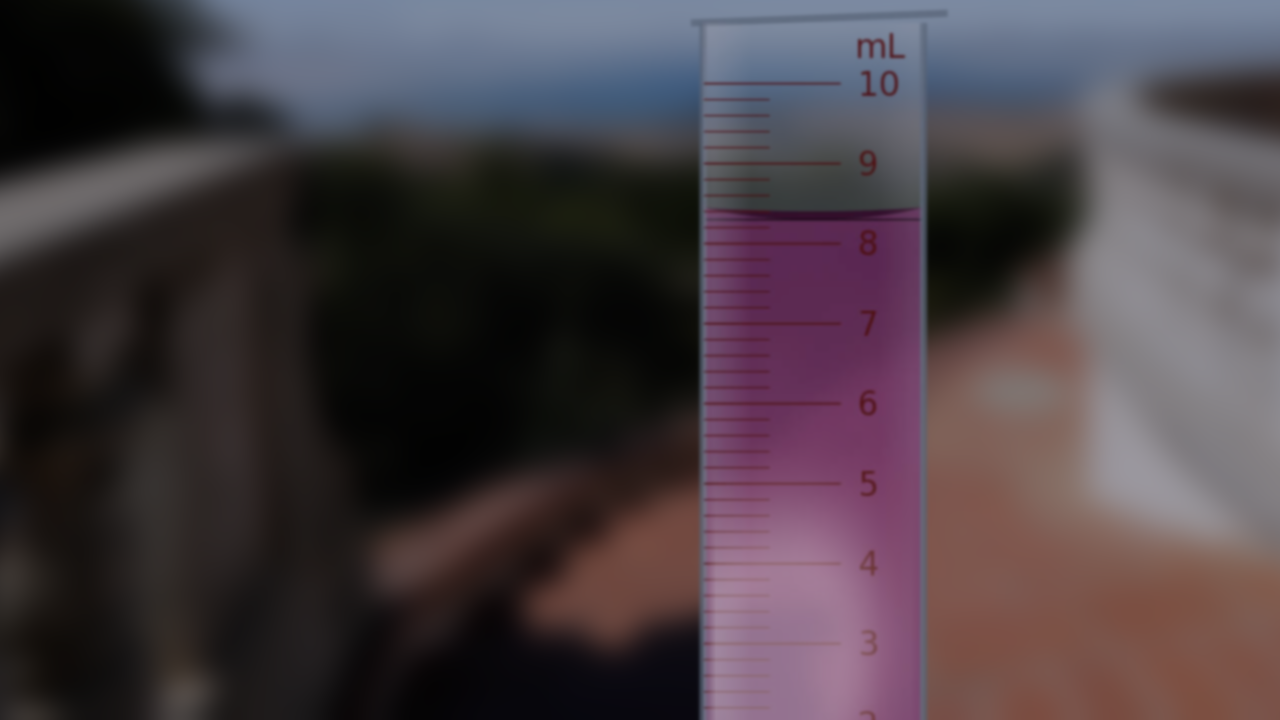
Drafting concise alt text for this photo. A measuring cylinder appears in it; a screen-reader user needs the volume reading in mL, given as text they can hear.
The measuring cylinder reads 8.3 mL
